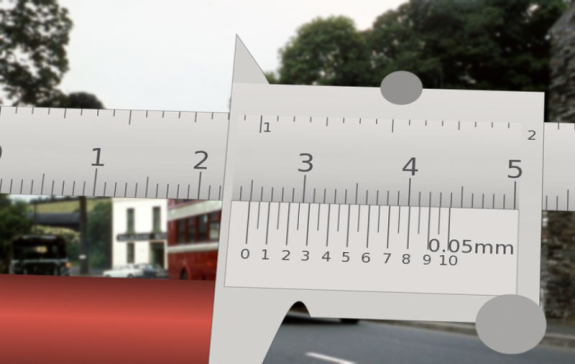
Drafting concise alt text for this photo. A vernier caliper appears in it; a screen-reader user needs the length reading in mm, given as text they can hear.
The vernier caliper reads 24.9 mm
